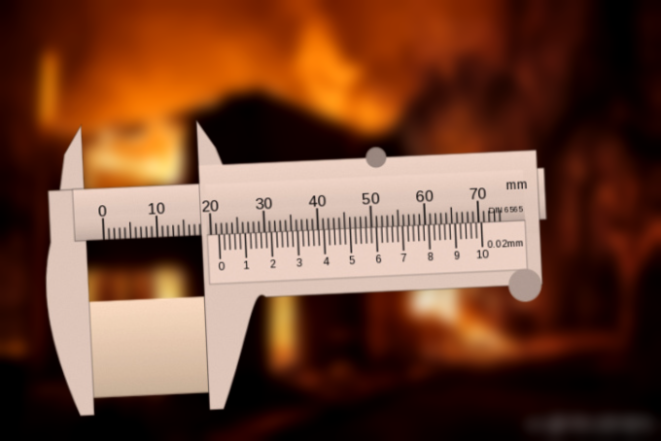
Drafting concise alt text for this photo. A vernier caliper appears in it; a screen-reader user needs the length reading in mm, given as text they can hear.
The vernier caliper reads 21.5 mm
